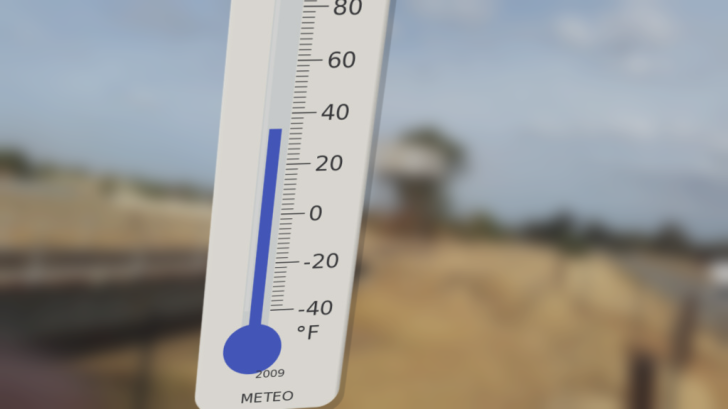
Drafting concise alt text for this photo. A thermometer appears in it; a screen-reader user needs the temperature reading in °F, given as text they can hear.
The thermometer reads 34 °F
